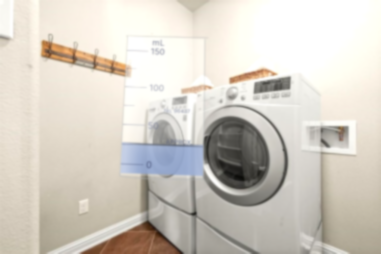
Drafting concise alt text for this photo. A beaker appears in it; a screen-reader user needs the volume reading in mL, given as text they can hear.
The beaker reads 25 mL
